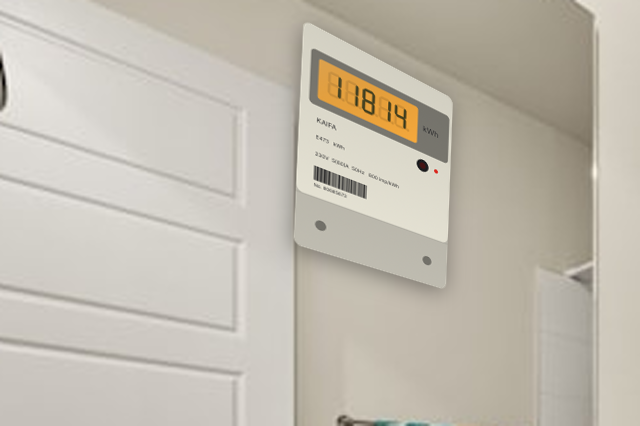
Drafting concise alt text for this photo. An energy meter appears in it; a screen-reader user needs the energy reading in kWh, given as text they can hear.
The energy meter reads 11814 kWh
